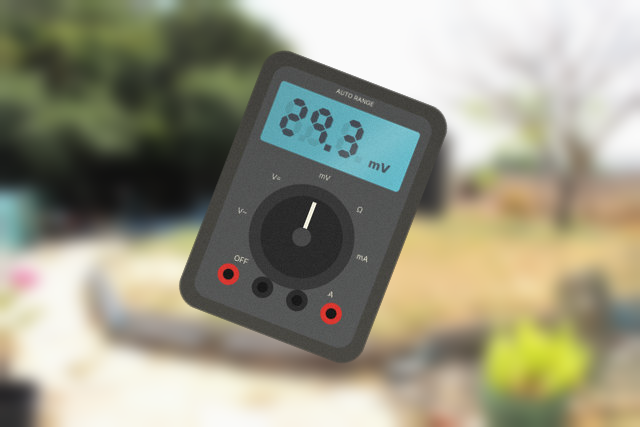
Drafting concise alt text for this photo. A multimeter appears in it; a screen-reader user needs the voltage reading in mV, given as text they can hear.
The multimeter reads 29.3 mV
